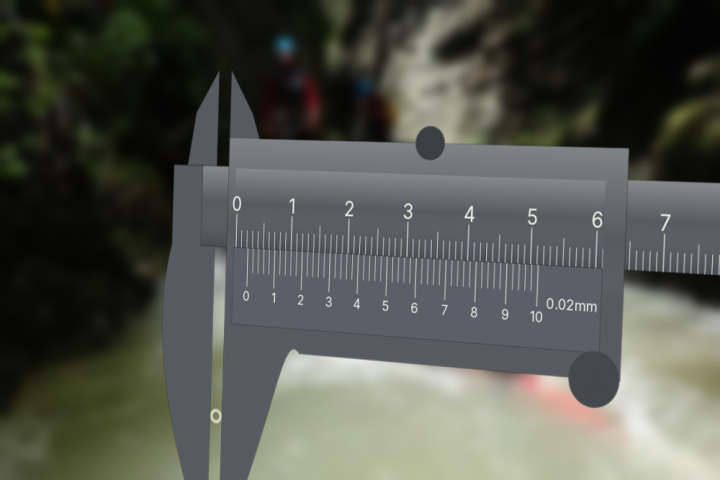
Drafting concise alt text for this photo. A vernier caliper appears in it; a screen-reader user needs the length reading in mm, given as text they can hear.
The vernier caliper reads 2.2 mm
